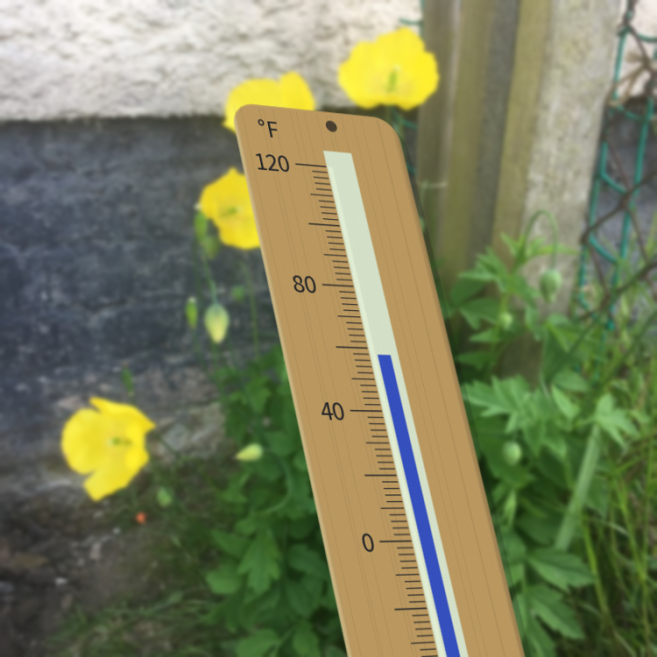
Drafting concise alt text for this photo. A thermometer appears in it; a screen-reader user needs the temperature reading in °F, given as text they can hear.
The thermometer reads 58 °F
